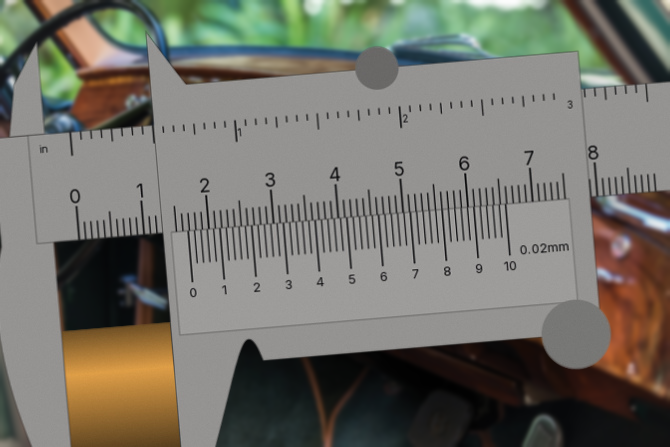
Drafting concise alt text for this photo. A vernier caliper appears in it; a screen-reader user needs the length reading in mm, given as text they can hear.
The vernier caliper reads 16.8 mm
